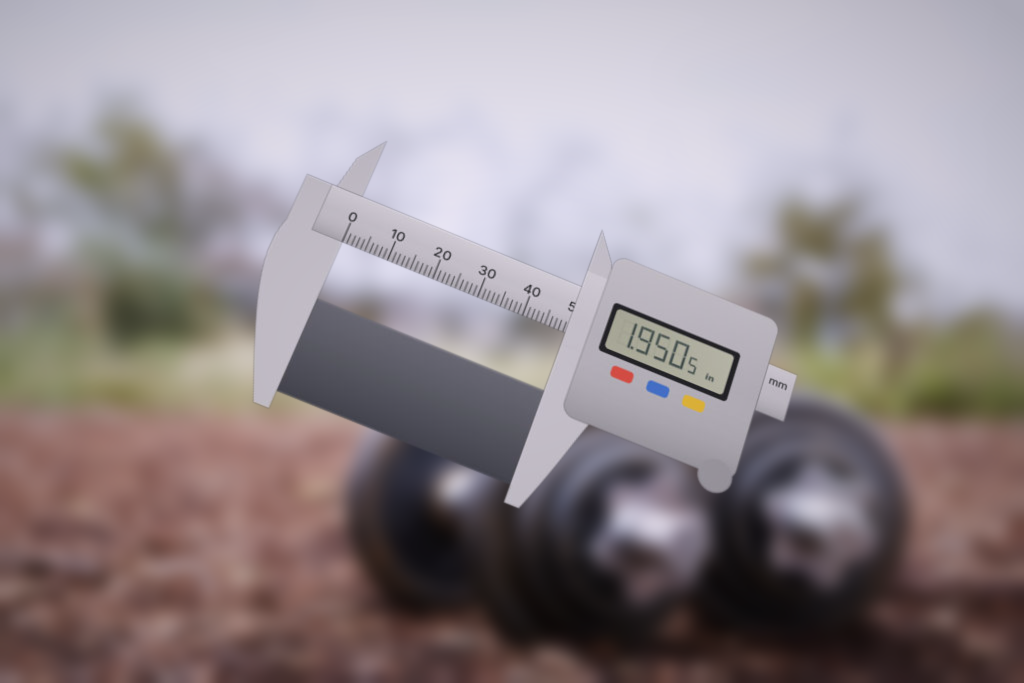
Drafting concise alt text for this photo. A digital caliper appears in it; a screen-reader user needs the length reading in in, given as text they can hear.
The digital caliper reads 1.9505 in
